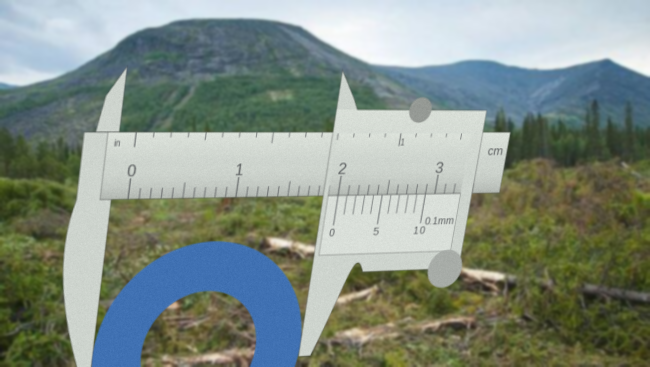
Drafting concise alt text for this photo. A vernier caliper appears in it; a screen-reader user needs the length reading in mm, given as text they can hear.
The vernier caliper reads 20.0 mm
